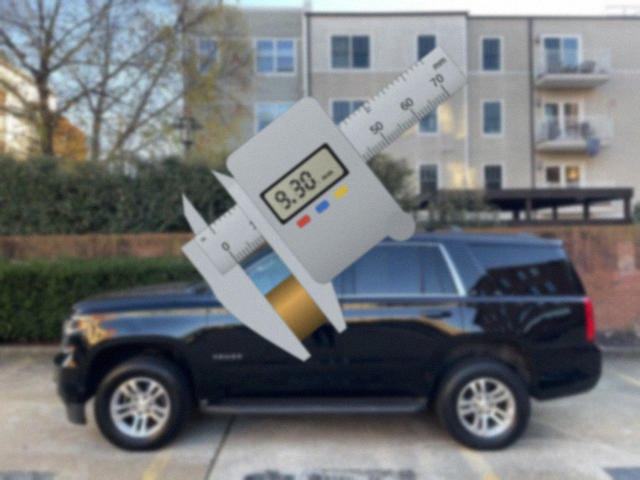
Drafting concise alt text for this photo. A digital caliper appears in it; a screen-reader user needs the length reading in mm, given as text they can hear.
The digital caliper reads 9.30 mm
